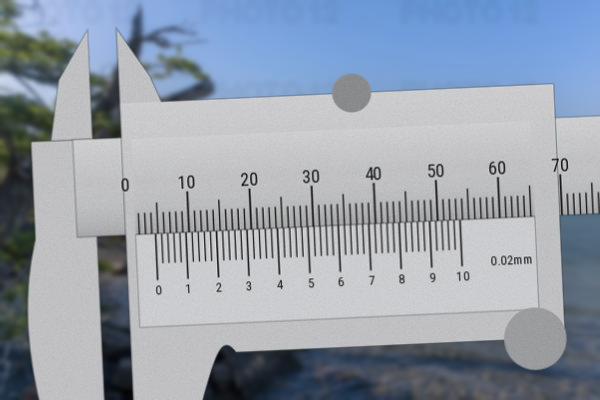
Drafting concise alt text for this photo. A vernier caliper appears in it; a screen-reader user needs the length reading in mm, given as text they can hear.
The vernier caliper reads 4.6 mm
